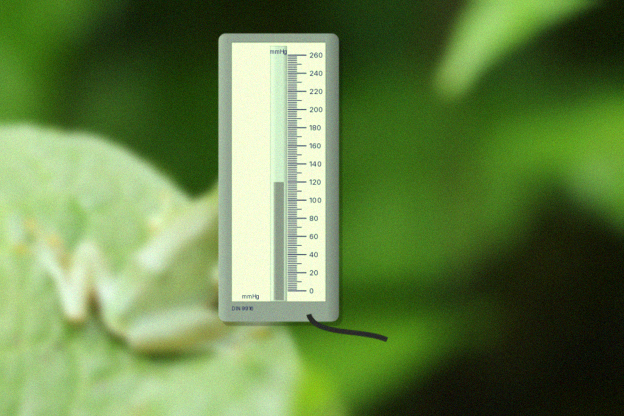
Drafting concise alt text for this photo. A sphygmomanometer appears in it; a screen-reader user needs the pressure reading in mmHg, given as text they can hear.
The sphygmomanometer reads 120 mmHg
